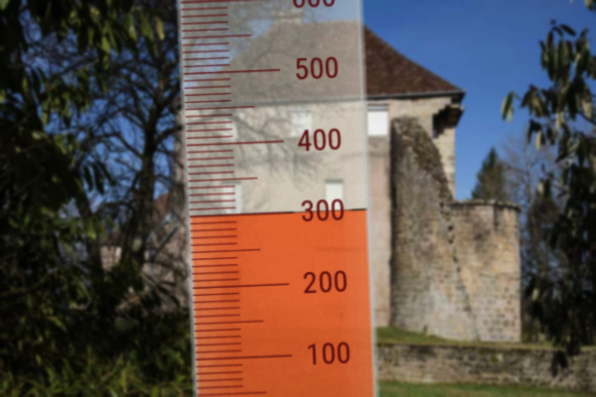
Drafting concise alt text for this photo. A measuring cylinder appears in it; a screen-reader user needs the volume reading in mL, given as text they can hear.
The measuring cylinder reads 300 mL
